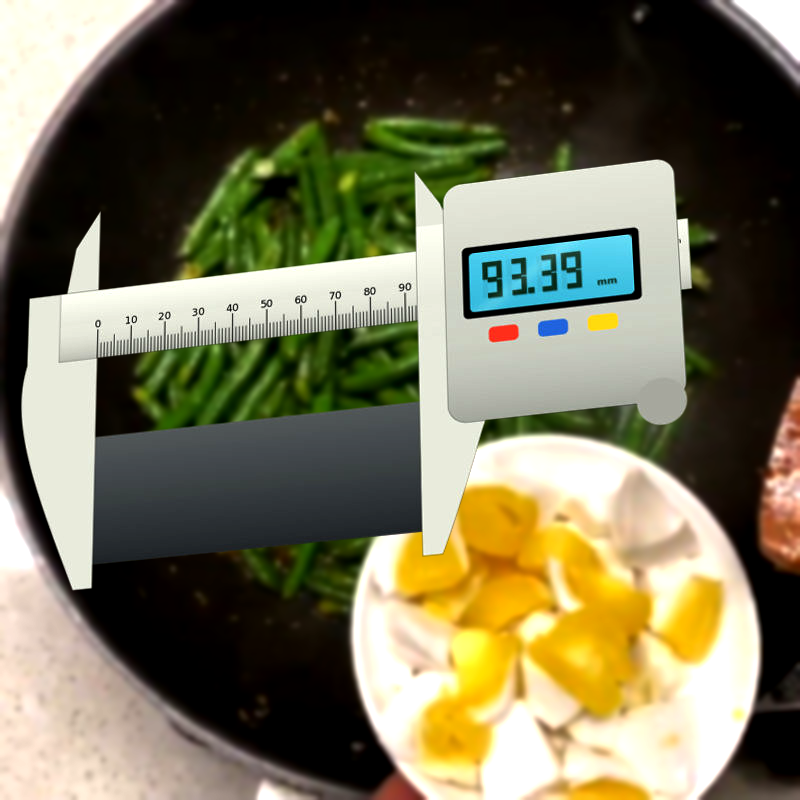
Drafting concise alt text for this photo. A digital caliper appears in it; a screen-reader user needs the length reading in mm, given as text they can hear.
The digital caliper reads 93.39 mm
